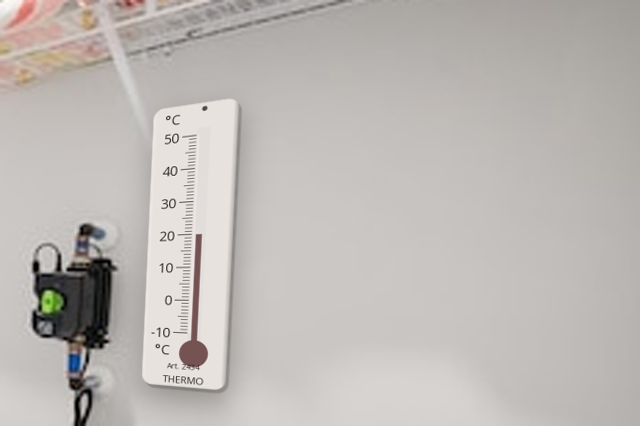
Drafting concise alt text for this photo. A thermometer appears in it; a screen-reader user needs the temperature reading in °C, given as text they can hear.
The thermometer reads 20 °C
